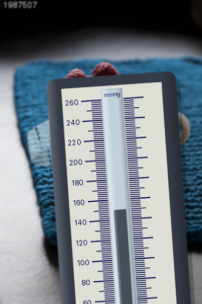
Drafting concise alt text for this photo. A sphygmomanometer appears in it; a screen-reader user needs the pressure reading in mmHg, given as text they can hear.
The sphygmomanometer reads 150 mmHg
